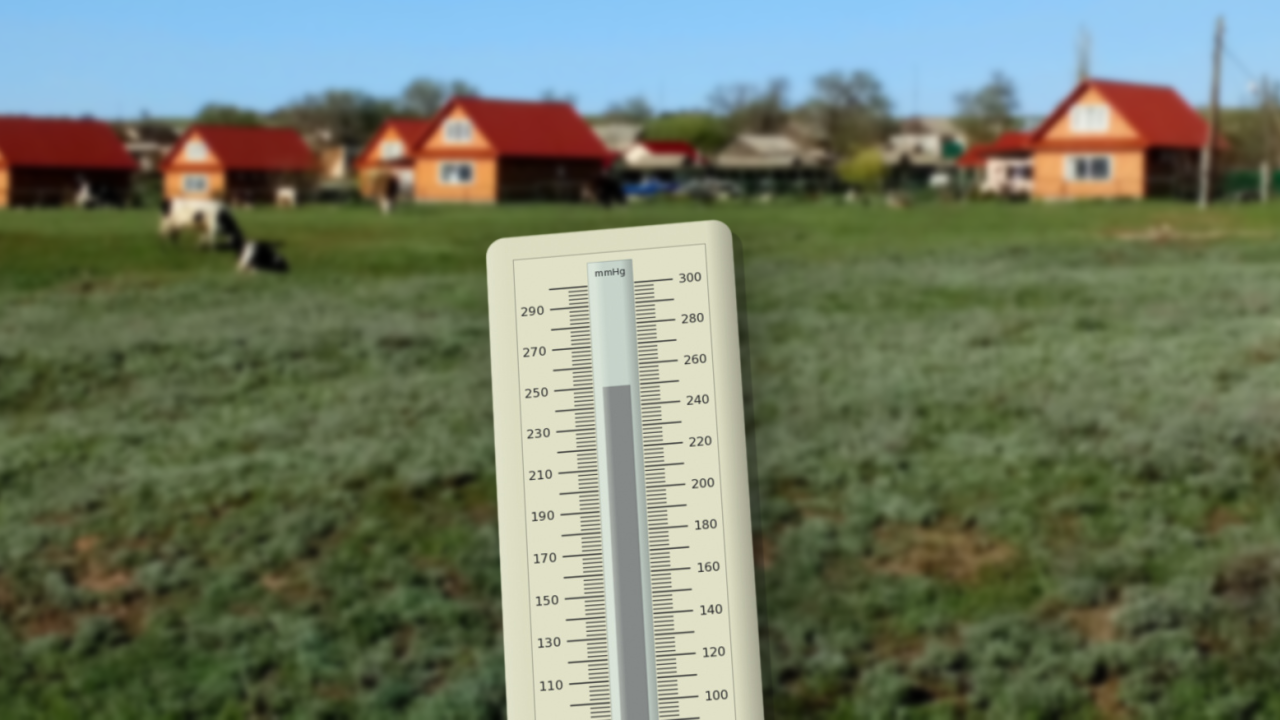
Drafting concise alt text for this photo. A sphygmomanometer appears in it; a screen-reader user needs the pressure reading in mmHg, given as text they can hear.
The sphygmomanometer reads 250 mmHg
